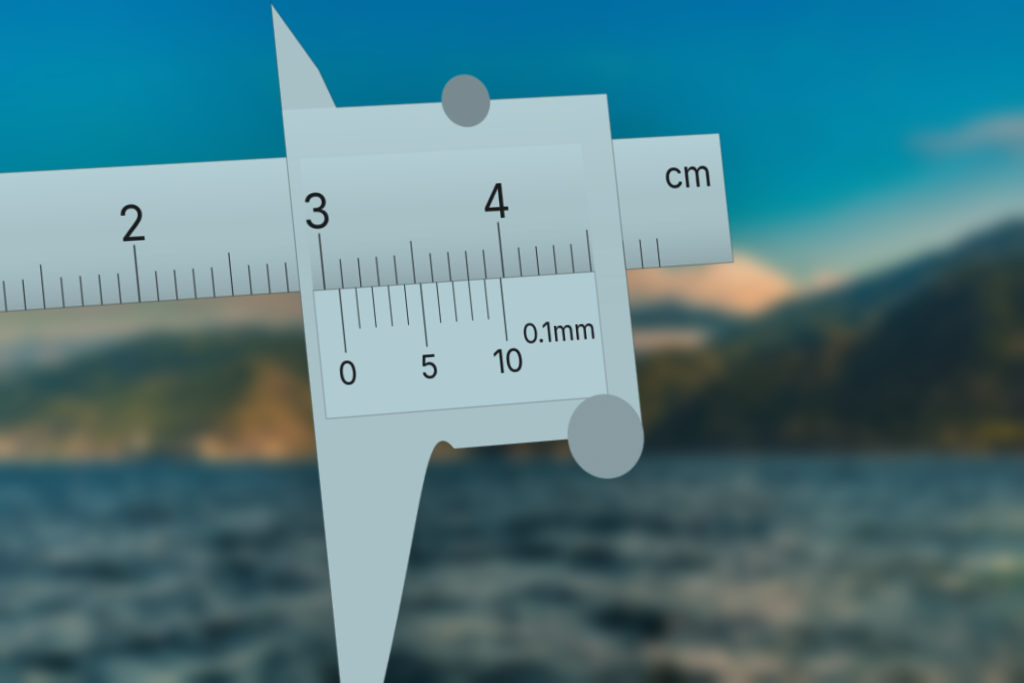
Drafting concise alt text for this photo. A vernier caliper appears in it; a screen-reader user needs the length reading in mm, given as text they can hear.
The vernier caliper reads 30.8 mm
